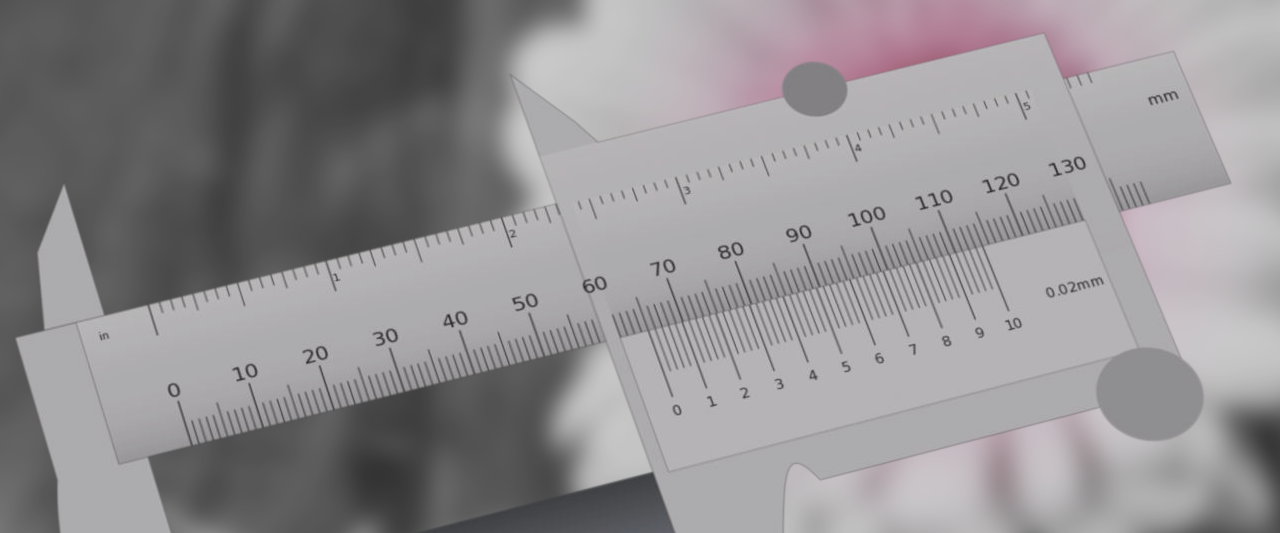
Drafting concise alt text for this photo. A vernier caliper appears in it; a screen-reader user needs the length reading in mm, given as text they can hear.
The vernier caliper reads 65.0 mm
